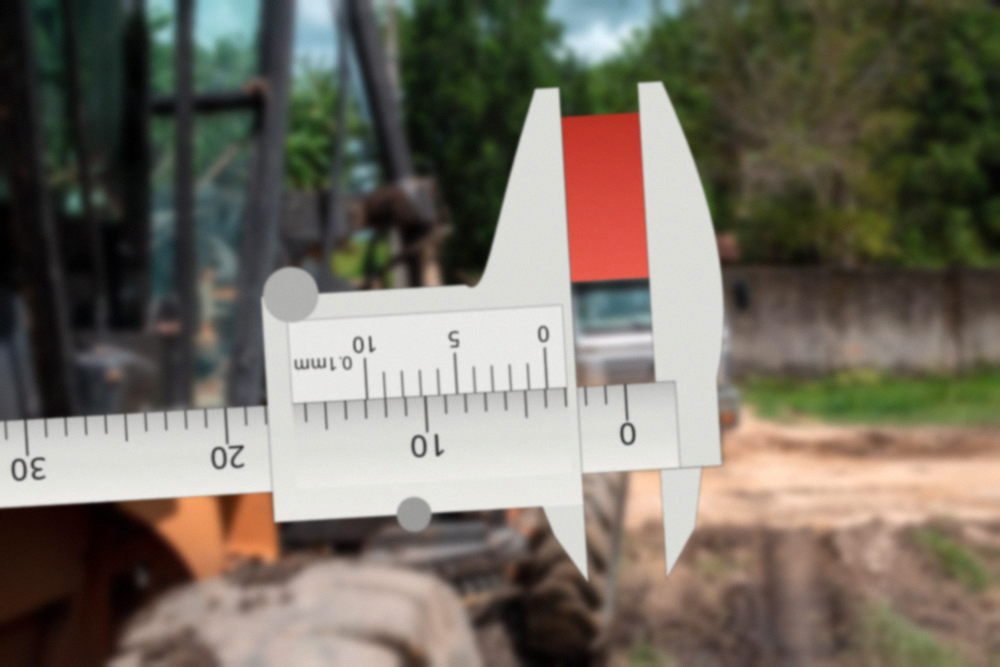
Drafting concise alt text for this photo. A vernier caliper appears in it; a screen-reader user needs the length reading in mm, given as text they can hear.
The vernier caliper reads 3.9 mm
